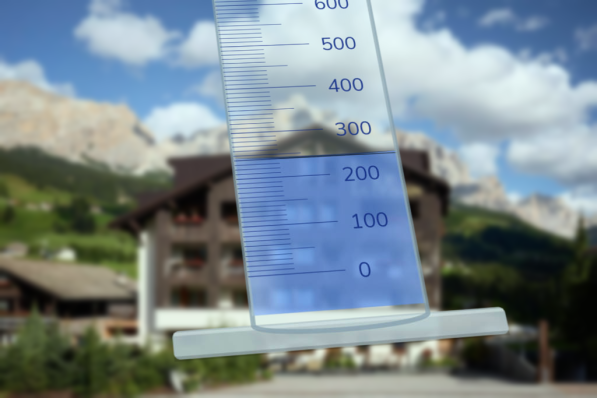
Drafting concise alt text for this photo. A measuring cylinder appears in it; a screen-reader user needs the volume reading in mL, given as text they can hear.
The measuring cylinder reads 240 mL
